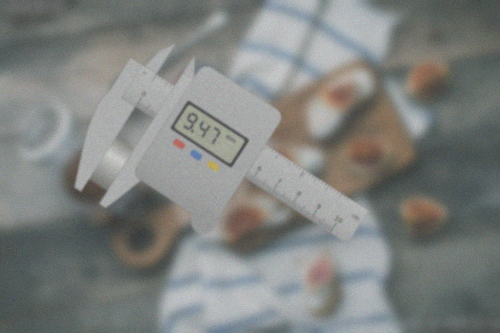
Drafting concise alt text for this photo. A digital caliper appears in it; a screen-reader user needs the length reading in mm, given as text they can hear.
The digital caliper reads 9.47 mm
